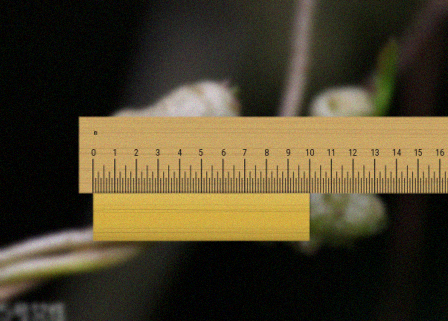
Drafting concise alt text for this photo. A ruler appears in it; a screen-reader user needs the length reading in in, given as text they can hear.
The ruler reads 10 in
